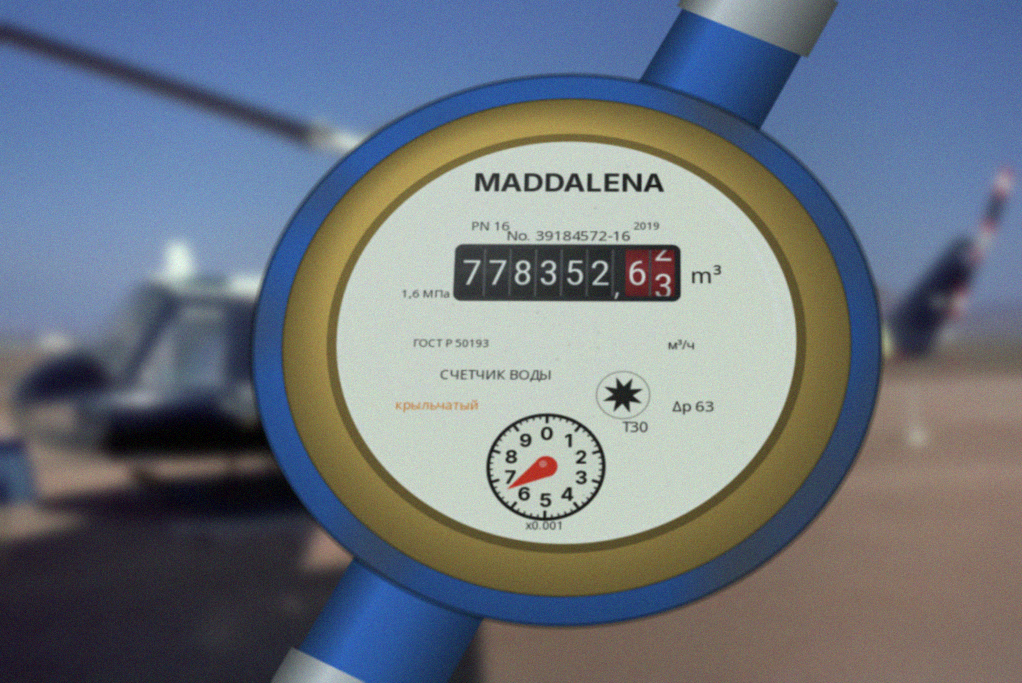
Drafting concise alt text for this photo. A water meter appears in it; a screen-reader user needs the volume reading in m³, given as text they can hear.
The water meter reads 778352.626 m³
